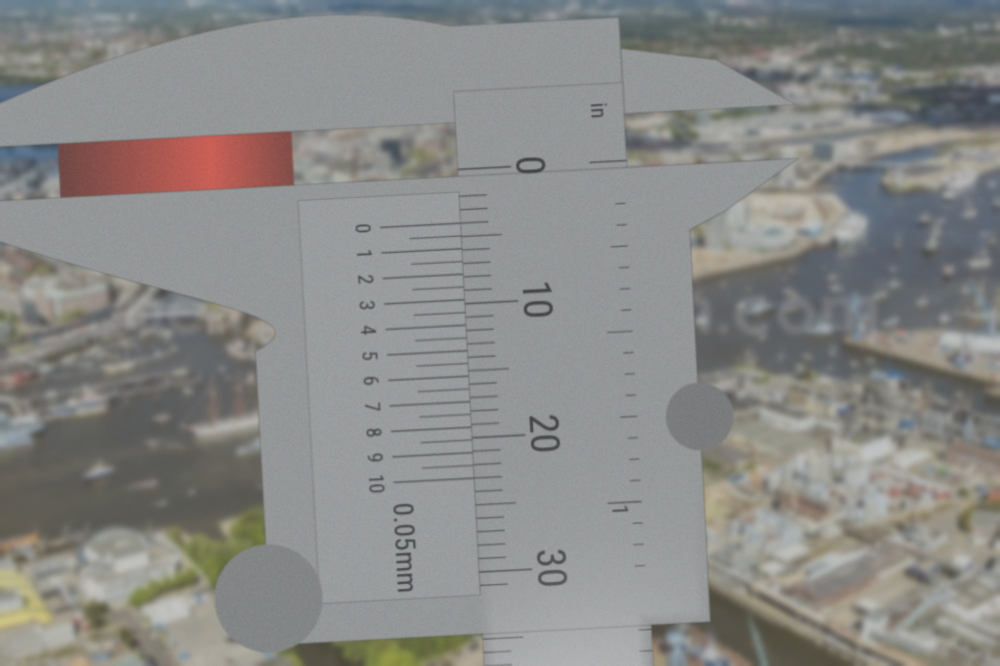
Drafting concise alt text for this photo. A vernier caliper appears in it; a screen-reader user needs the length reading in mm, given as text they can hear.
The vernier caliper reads 4.0 mm
